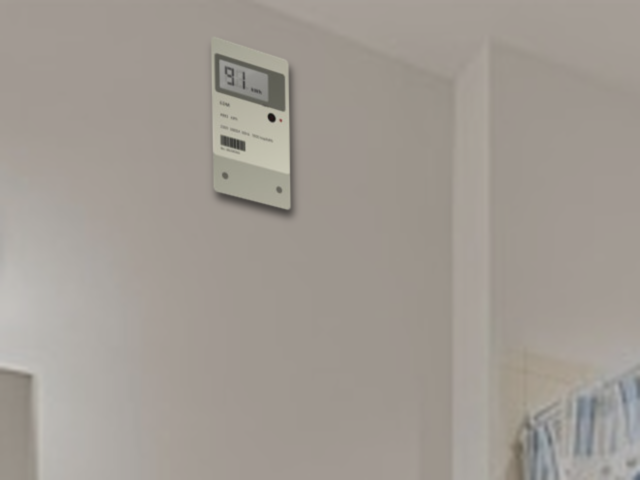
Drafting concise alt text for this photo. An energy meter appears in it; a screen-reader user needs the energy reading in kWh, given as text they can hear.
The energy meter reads 91 kWh
